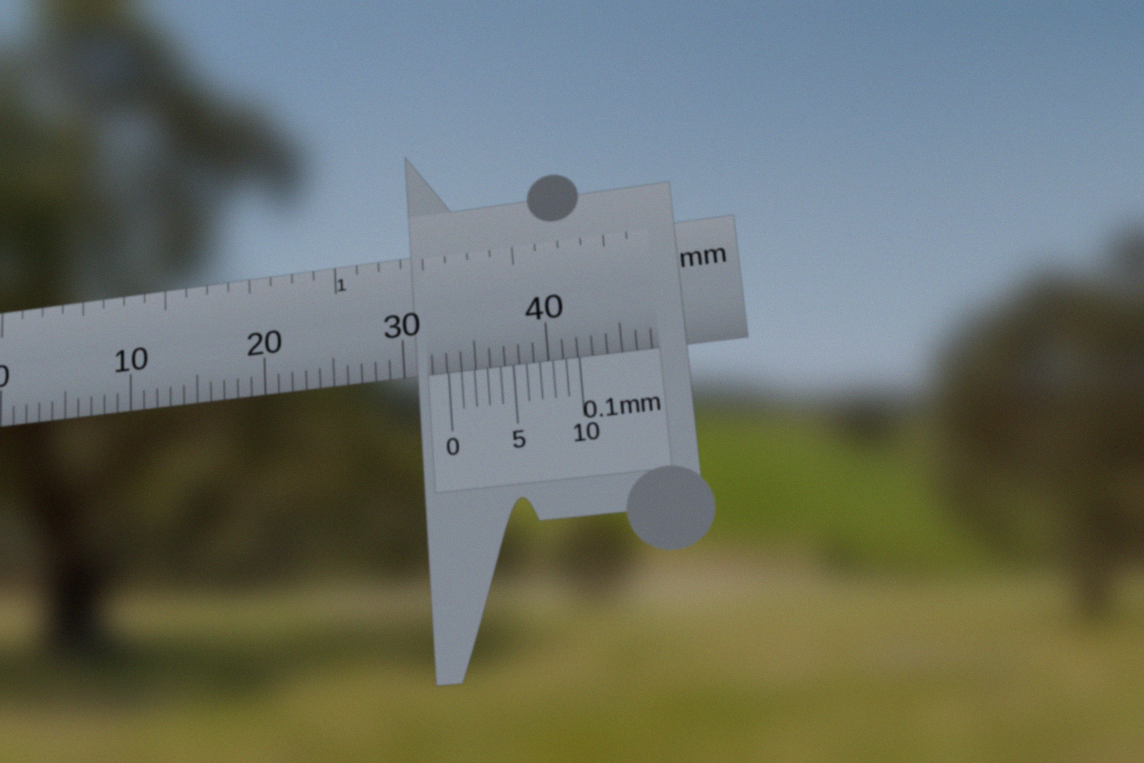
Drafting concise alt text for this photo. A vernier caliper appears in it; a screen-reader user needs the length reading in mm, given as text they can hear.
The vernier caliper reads 33.1 mm
